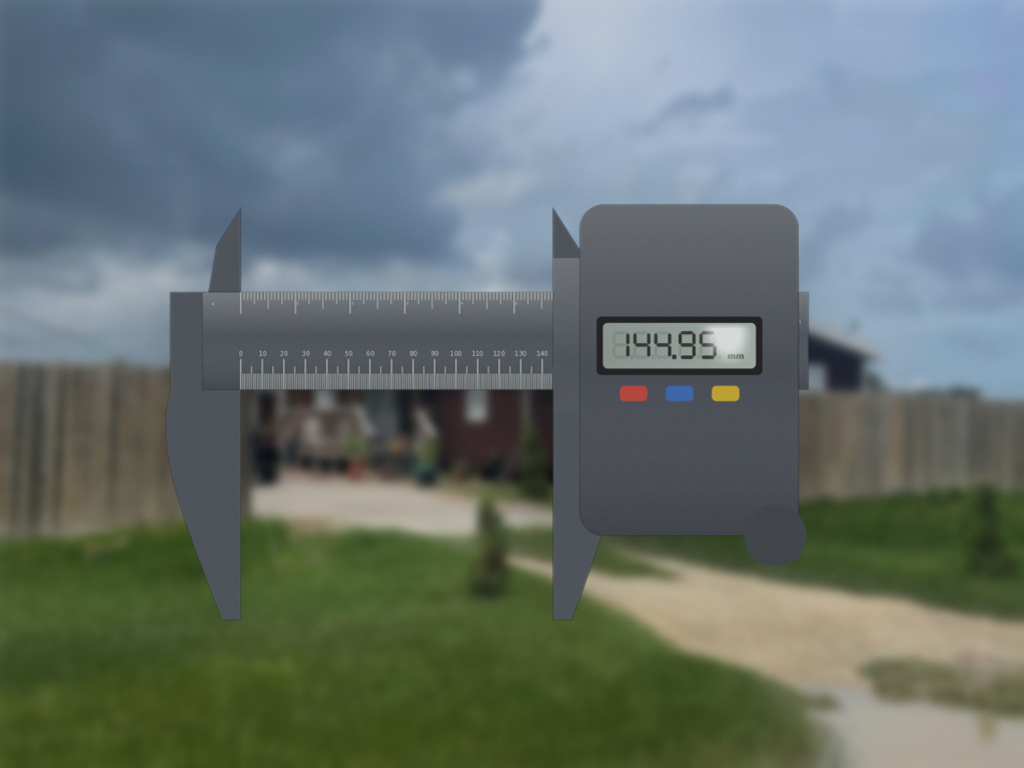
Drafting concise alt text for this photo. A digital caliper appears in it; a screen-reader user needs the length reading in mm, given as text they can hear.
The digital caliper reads 144.95 mm
